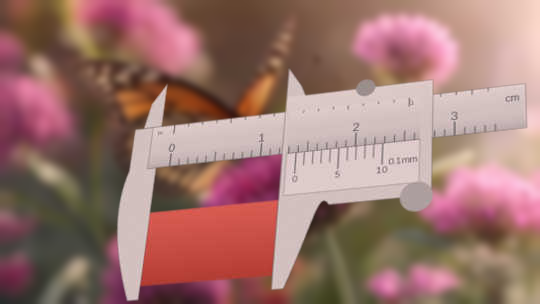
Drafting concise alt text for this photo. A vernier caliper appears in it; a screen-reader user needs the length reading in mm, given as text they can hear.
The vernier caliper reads 13.8 mm
